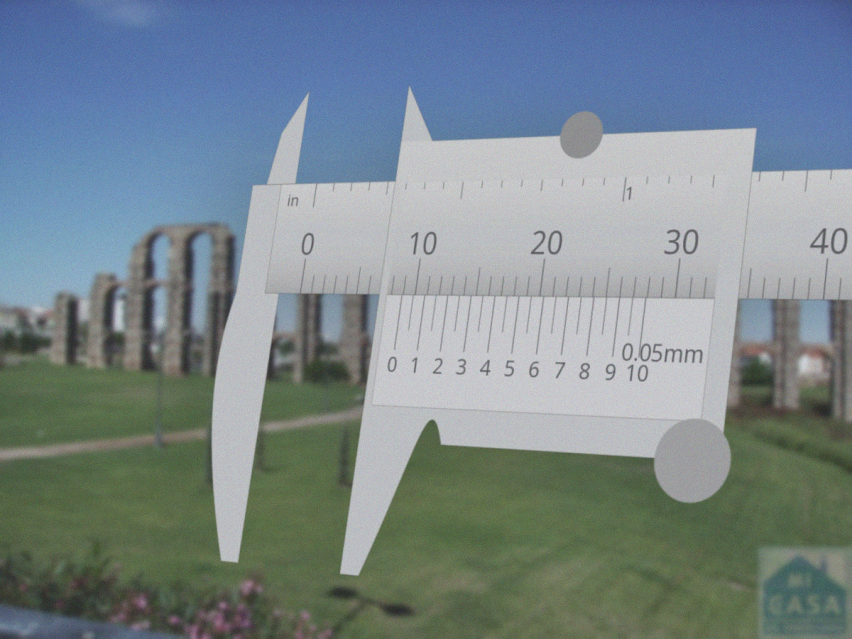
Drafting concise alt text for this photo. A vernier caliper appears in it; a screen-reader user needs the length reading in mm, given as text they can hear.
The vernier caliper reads 8.9 mm
